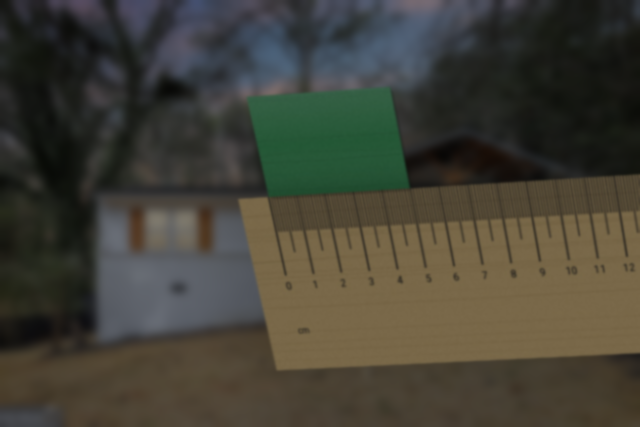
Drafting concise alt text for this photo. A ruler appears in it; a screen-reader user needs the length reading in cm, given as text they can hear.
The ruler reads 5 cm
